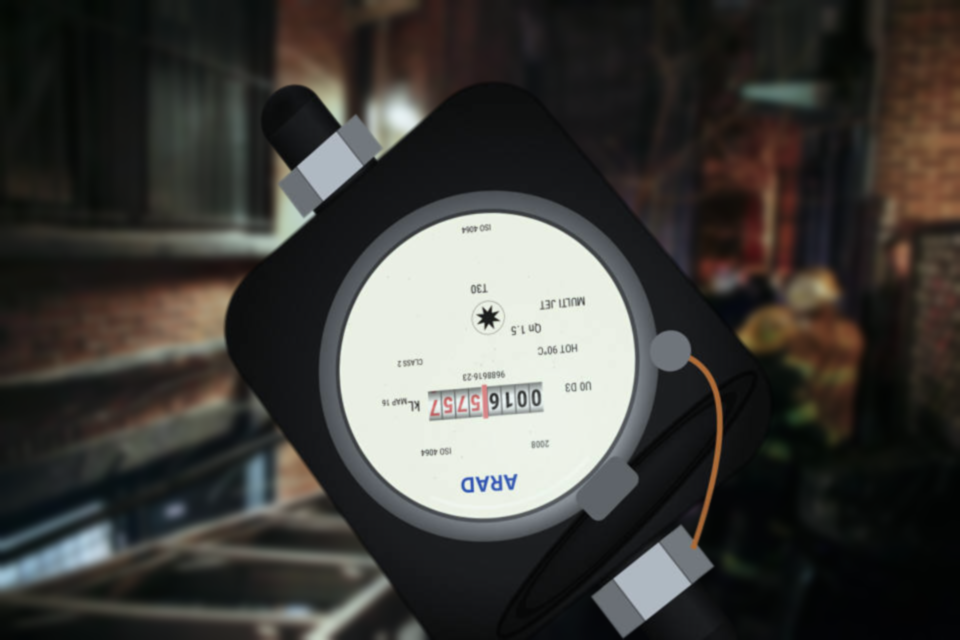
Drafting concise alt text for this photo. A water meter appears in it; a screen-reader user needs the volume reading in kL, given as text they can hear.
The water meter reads 16.5757 kL
